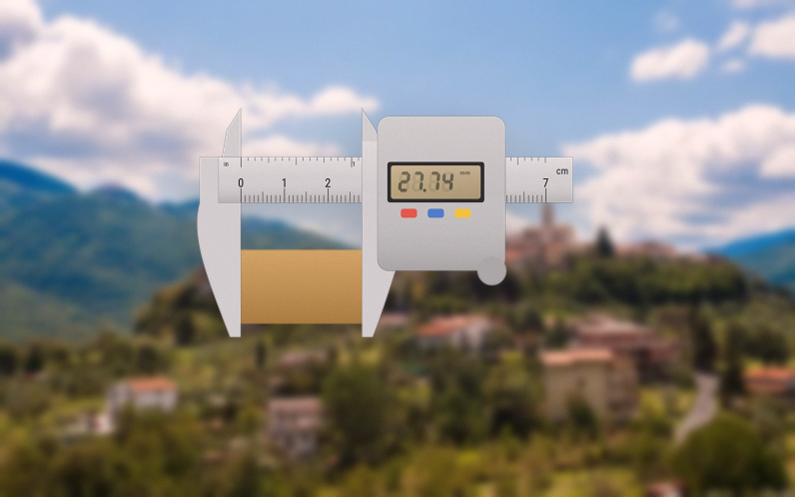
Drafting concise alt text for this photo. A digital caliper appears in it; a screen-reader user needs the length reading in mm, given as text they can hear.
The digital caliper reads 27.74 mm
